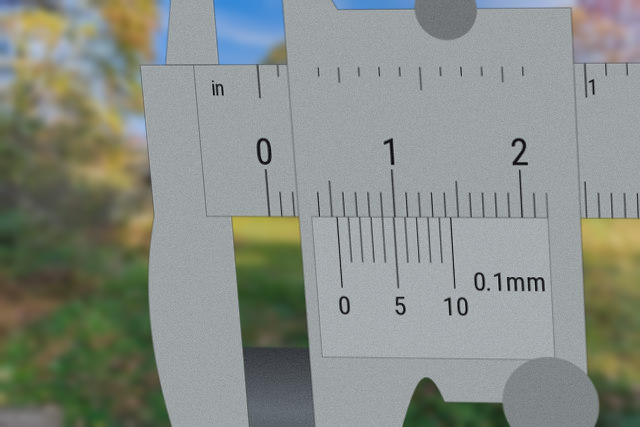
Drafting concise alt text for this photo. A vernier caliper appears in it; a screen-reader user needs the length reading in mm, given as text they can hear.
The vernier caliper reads 5.4 mm
